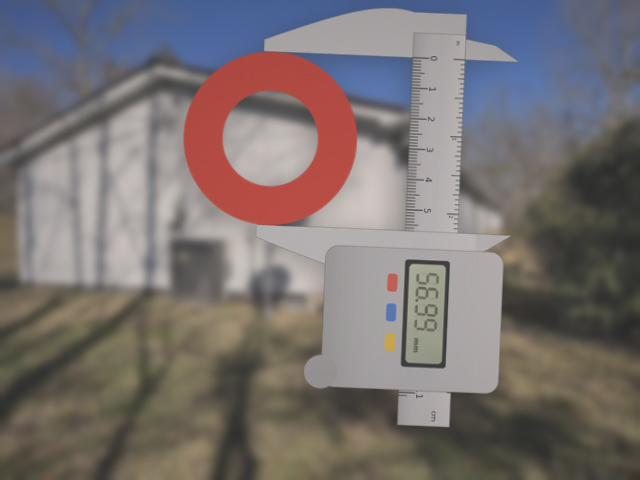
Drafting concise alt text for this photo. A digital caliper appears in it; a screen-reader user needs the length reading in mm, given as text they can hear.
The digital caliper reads 56.99 mm
